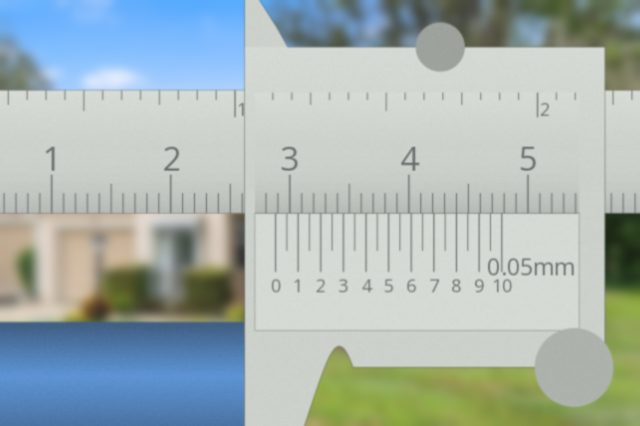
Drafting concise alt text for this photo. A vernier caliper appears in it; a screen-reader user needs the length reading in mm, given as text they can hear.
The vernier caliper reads 28.8 mm
